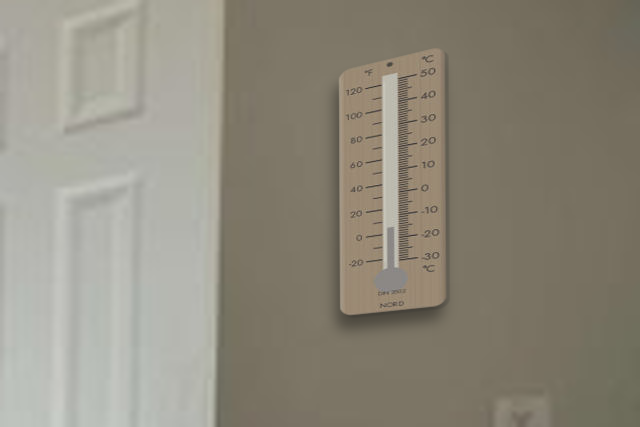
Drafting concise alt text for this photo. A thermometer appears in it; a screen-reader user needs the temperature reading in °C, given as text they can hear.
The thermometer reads -15 °C
